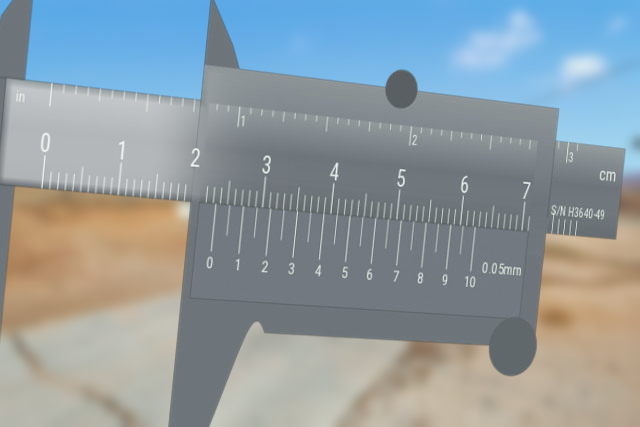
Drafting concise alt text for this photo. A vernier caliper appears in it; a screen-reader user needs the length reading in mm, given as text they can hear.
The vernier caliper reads 23.4 mm
